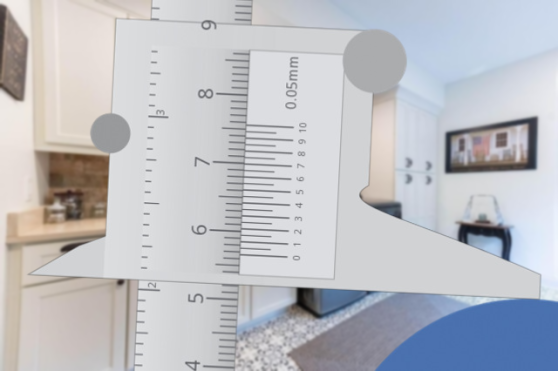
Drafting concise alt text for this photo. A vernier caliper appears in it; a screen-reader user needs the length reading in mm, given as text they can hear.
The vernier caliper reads 56.6 mm
